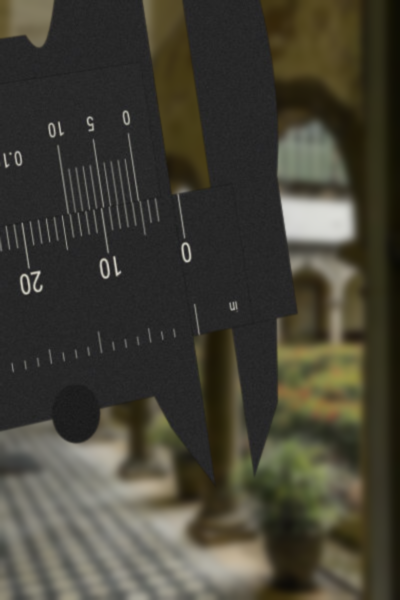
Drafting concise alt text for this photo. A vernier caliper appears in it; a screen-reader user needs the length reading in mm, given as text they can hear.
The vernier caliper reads 5.2 mm
